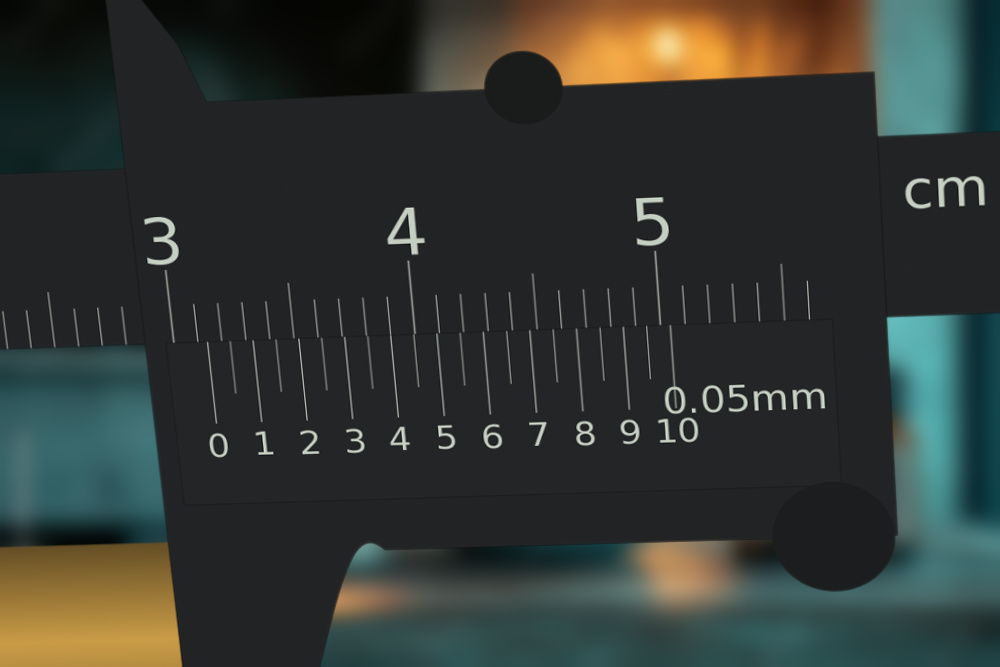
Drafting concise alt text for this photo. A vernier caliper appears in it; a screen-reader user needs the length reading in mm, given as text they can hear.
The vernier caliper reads 31.40 mm
